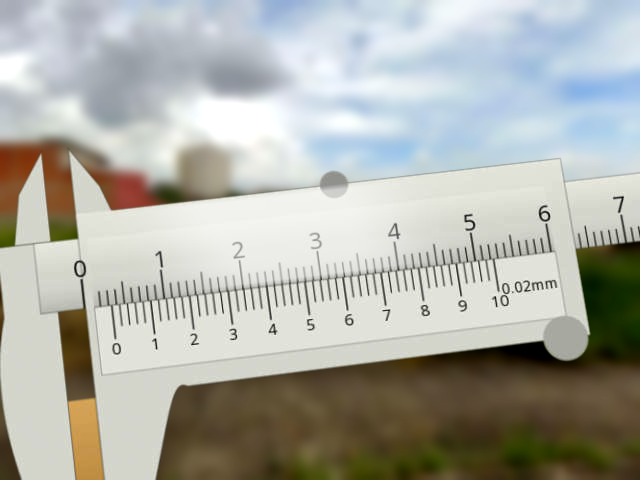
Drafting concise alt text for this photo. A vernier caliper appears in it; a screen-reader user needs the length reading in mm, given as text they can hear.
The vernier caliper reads 3.4 mm
